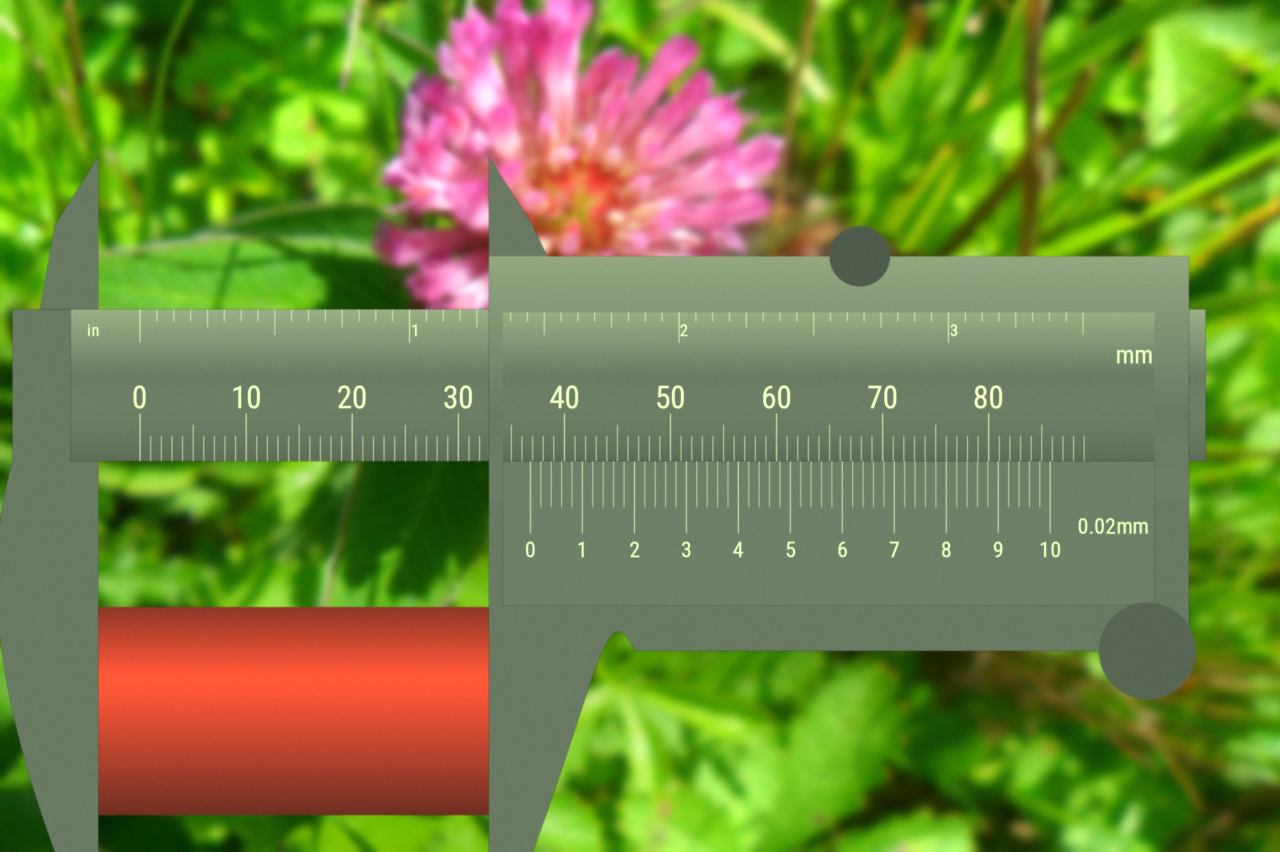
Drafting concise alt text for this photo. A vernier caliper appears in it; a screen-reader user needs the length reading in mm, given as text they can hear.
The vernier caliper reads 36.8 mm
